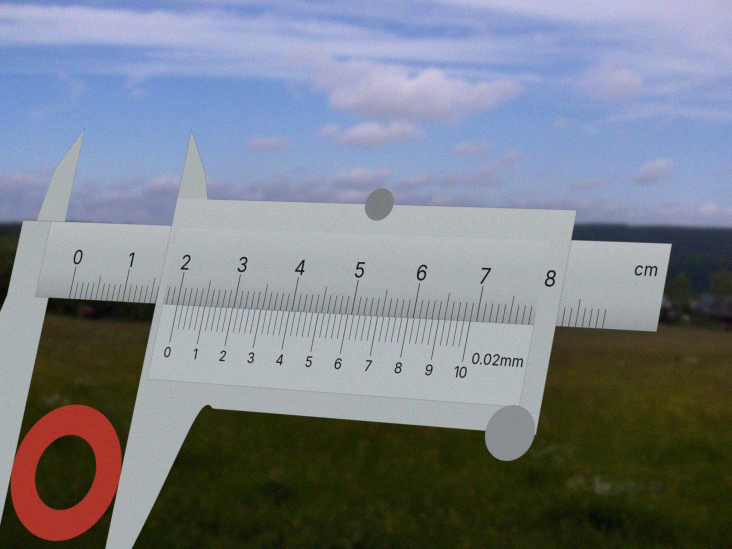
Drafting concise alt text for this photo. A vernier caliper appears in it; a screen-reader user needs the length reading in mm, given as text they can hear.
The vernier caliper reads 20.0 mm
